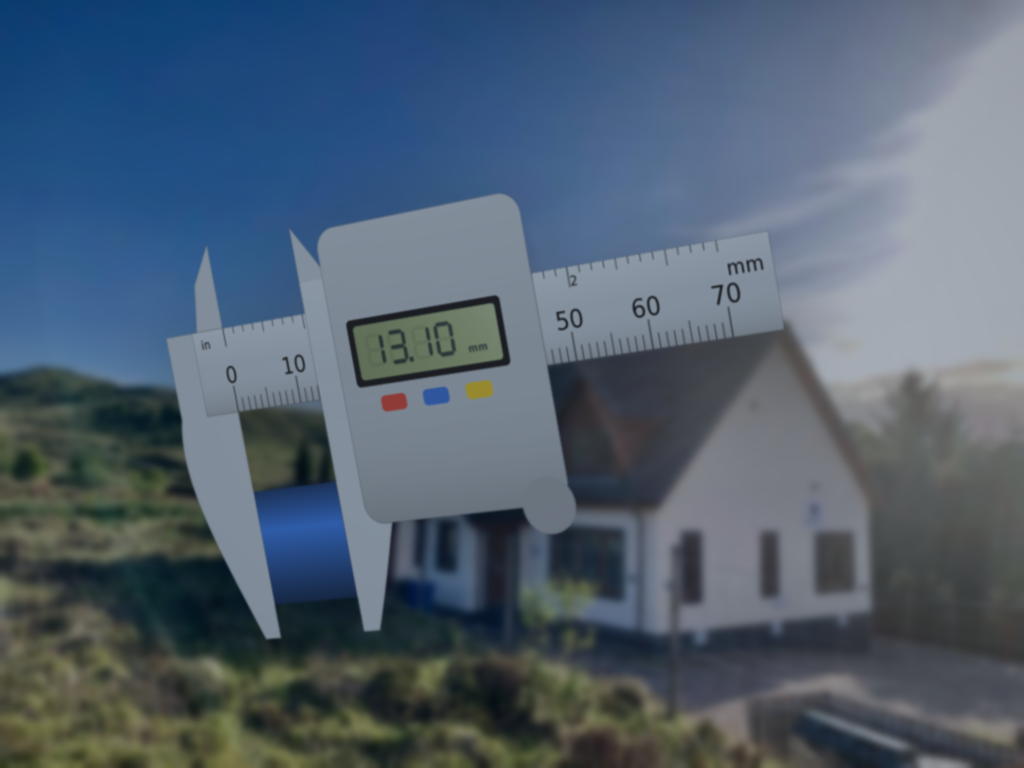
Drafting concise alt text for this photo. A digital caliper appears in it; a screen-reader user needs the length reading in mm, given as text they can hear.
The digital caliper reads 13.10 mm
